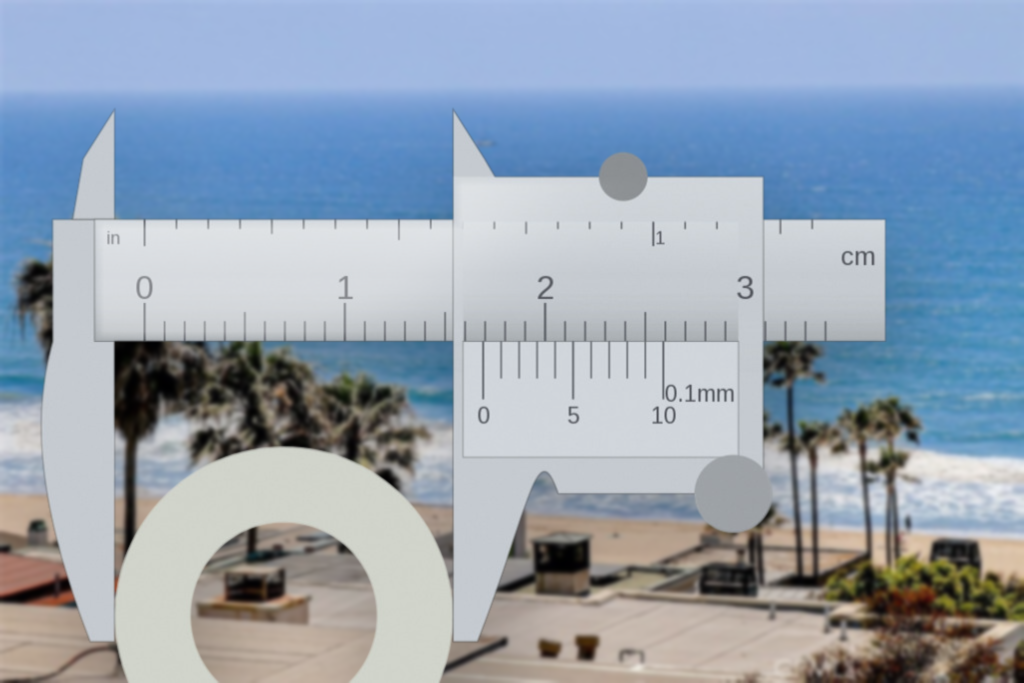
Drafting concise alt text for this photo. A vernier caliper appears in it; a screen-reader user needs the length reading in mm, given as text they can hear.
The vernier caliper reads 16.9 mm
